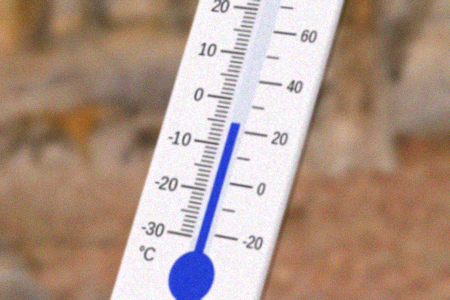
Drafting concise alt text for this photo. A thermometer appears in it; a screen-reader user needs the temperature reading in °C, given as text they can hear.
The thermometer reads -5 °C
